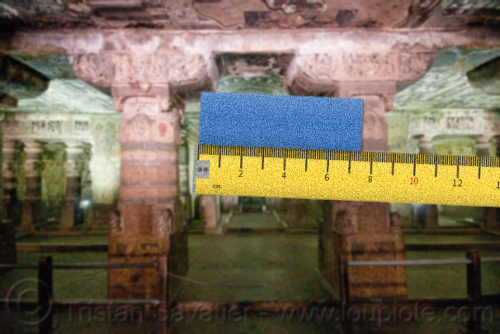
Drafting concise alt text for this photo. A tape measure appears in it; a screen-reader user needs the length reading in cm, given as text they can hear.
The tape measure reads 7.5 cm
